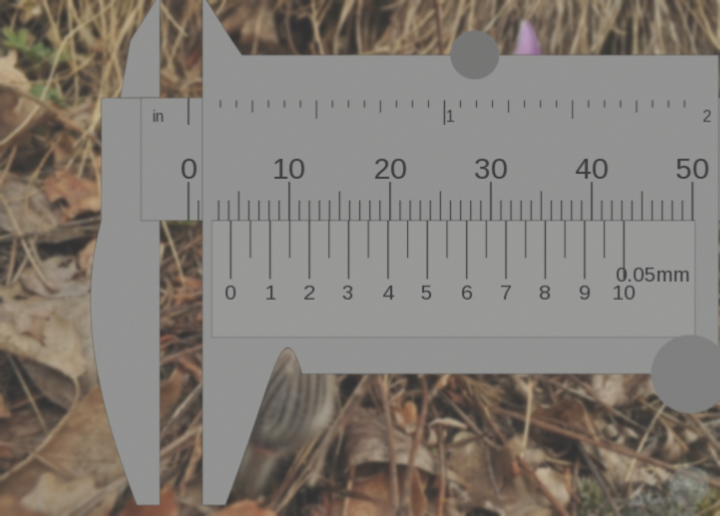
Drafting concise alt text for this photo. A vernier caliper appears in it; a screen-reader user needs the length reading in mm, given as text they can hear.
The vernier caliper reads 4.2 mm
